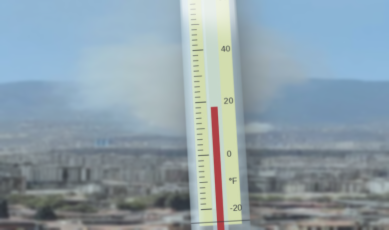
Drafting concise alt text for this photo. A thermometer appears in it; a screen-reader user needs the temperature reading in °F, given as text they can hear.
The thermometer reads 18 °F
